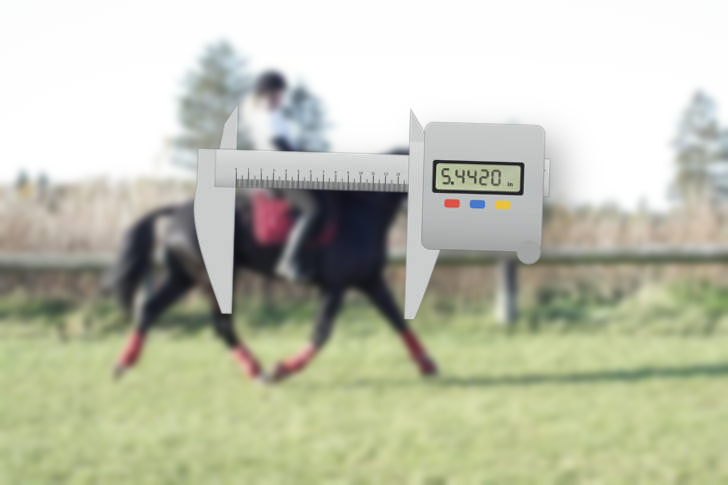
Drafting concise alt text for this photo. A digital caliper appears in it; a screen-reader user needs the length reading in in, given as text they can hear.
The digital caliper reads 5.4420 in
